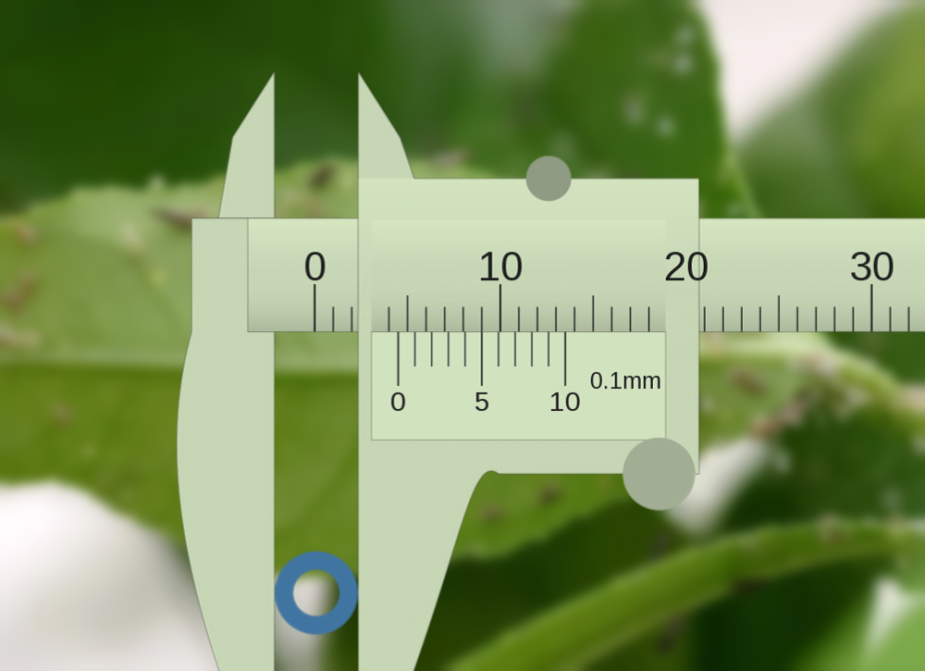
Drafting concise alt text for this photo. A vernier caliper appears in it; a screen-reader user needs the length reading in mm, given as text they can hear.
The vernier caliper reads 4.5 mm
